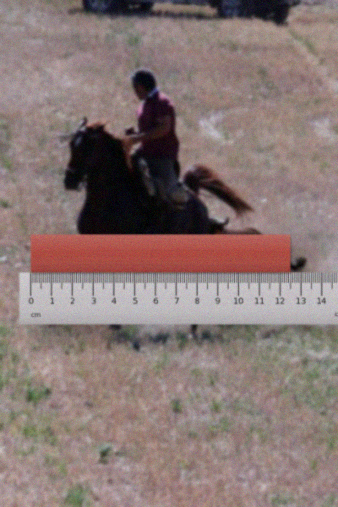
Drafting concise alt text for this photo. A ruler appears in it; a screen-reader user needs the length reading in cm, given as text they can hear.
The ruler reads 12.5 cm
